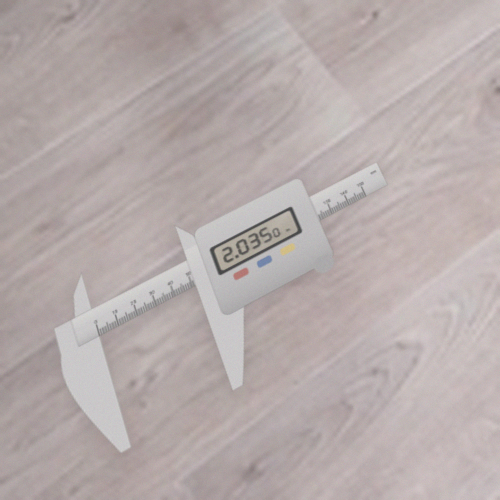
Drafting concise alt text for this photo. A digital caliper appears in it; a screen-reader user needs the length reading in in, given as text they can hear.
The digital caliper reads 2.0350 in
